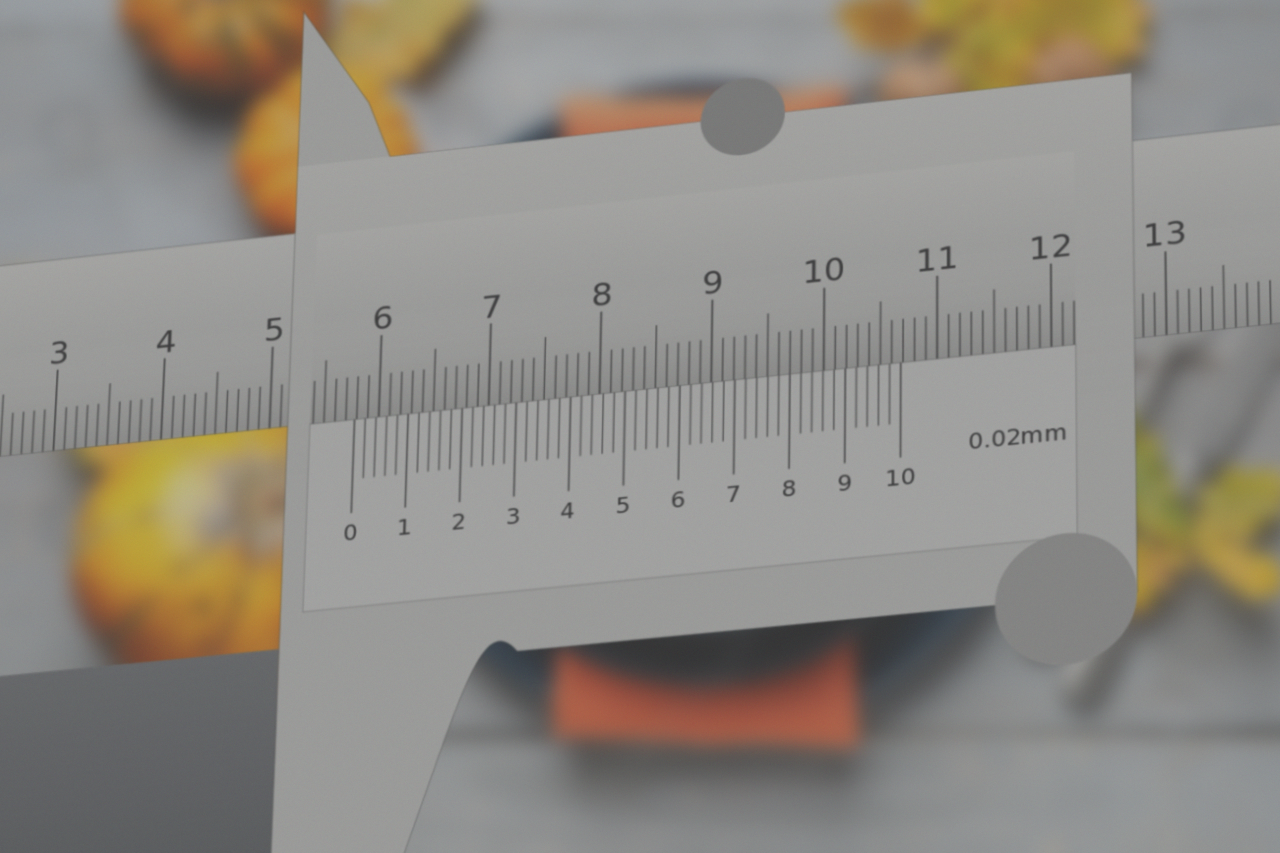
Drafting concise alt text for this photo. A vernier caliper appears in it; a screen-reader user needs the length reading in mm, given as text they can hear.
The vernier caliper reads 57.8 mm
